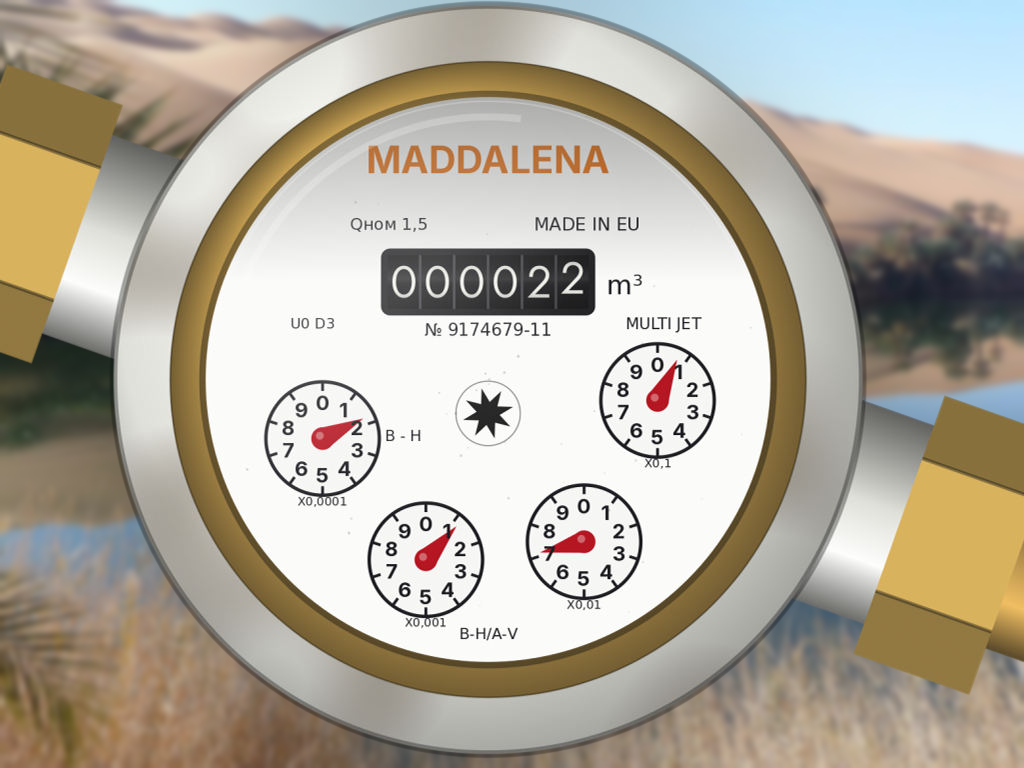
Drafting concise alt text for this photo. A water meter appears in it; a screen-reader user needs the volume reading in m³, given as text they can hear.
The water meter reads 22.0711 m³
